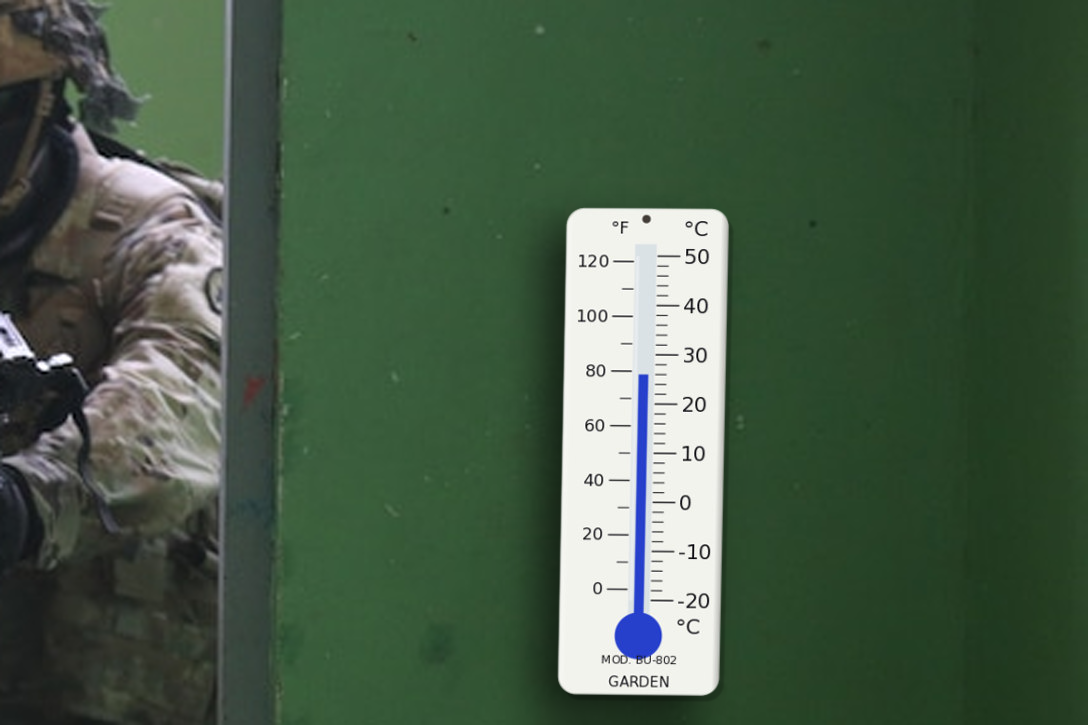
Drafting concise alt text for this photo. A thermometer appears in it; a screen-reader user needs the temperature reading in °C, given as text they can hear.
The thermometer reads 26 °C
